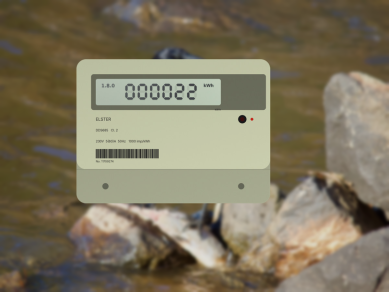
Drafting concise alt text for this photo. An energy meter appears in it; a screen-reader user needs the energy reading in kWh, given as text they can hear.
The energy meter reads 22 kWh
